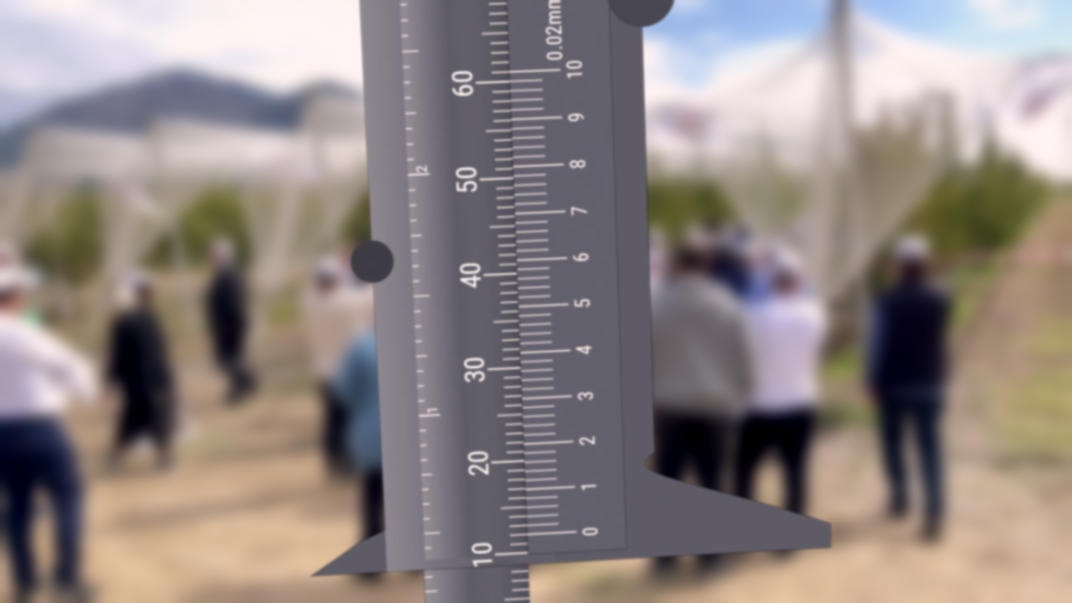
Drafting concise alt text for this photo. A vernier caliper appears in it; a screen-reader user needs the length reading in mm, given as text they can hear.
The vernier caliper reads 12.0 mm
